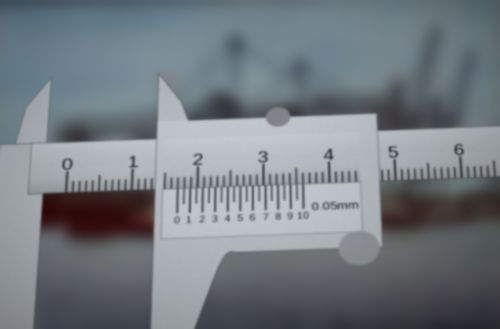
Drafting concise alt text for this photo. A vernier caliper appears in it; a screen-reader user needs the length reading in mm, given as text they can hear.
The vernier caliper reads 17.0 mm
